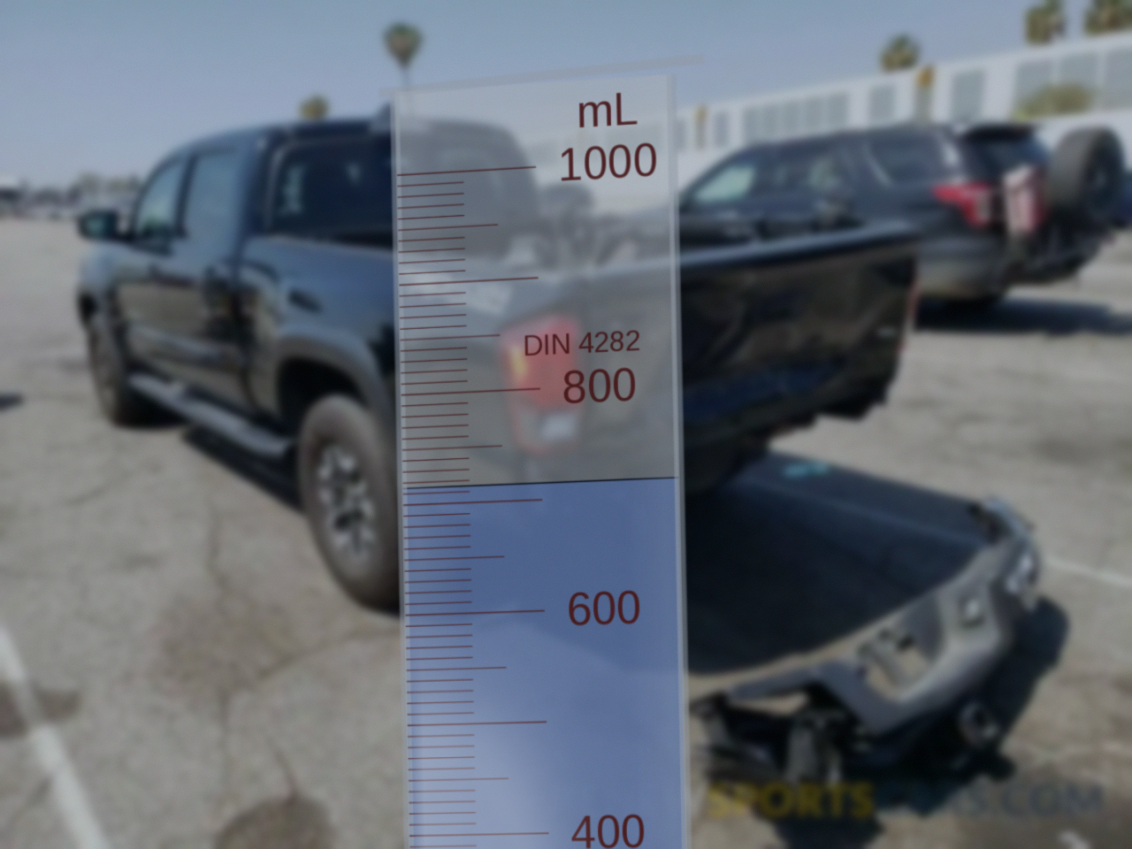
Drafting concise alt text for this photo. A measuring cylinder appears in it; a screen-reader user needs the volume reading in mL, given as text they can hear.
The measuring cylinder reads 715 mL
